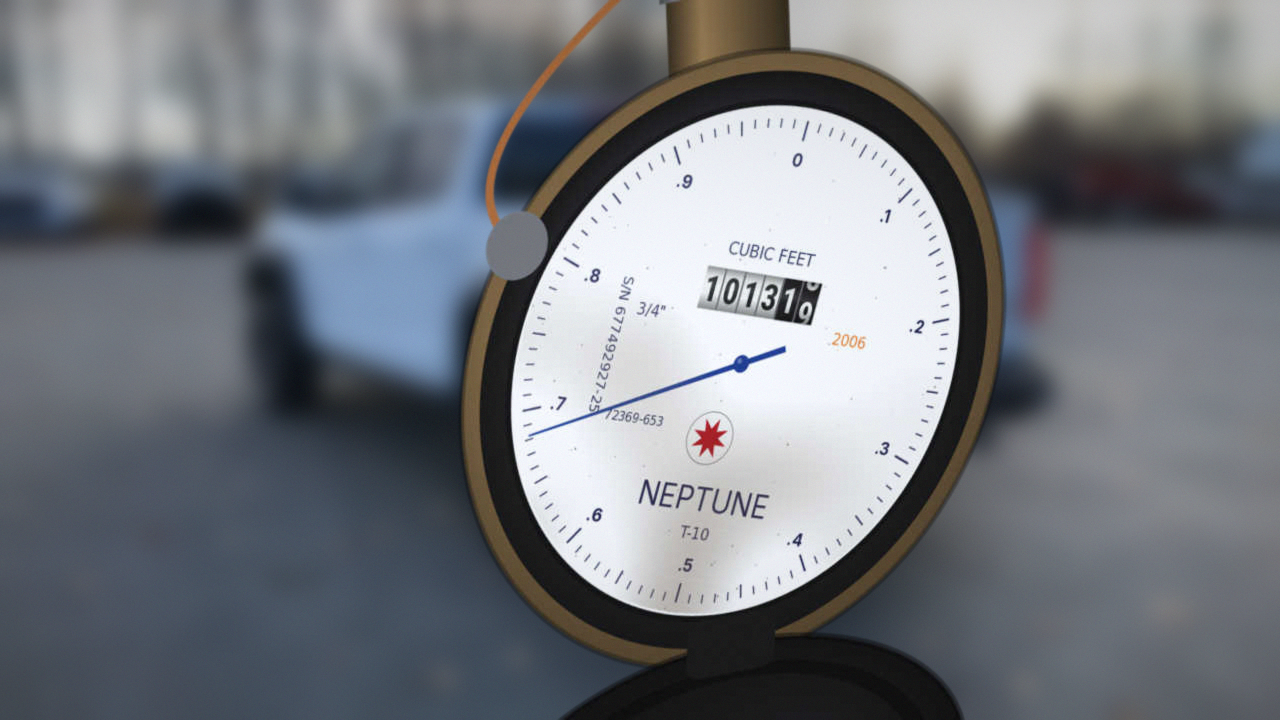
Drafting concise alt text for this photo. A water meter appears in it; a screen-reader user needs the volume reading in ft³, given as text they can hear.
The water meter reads 101318.68 ft³
